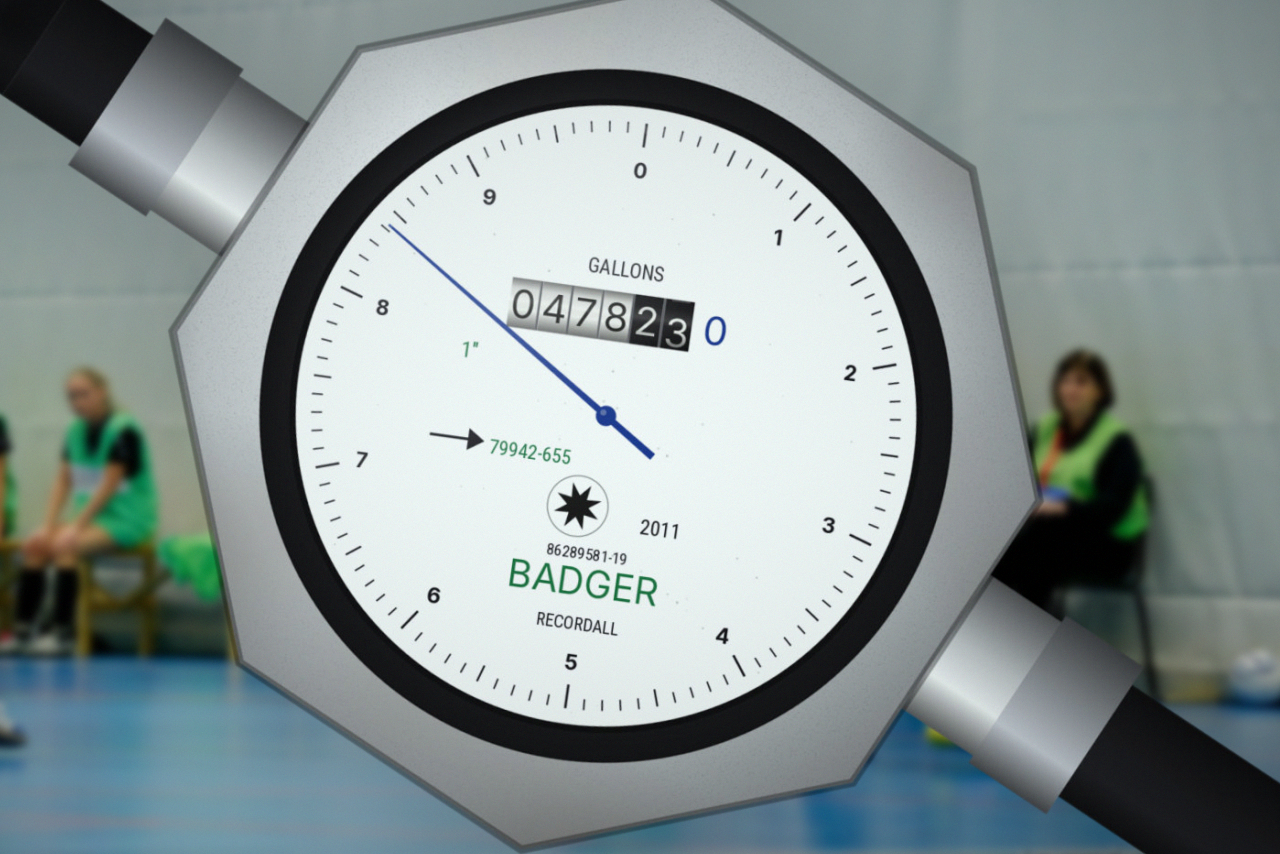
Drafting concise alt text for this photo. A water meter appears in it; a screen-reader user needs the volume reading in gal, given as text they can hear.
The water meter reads 478228.4 gal
